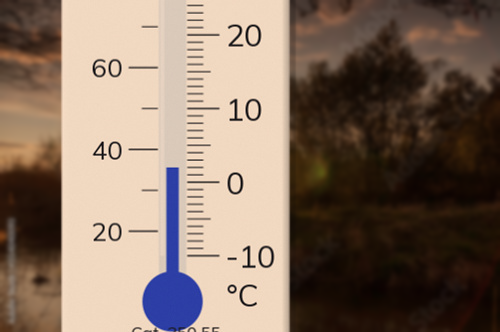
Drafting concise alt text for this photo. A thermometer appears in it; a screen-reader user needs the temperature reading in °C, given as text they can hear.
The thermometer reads 2 °C
